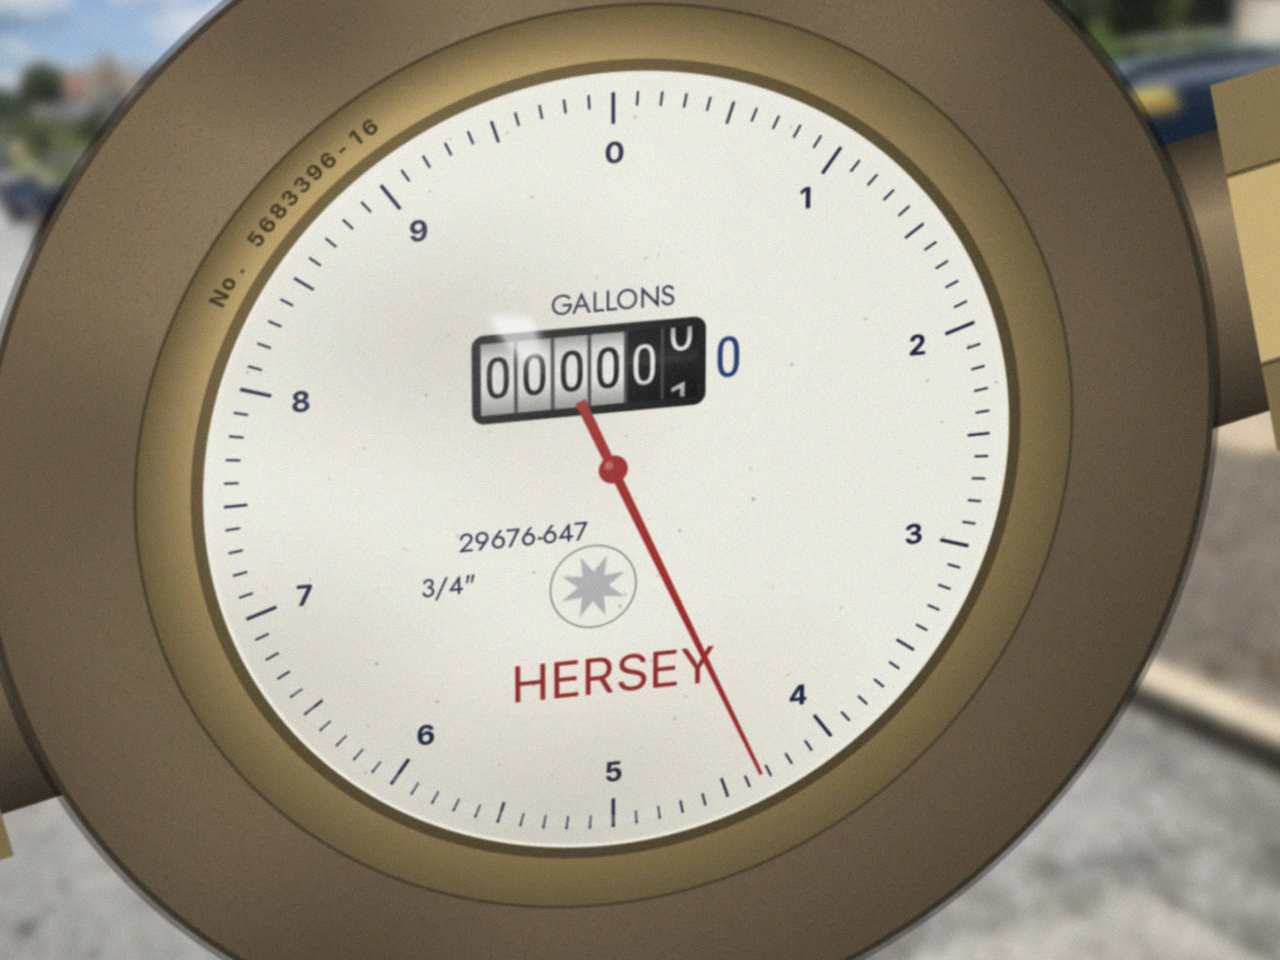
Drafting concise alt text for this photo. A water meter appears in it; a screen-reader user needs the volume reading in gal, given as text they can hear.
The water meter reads 4.3 gal
